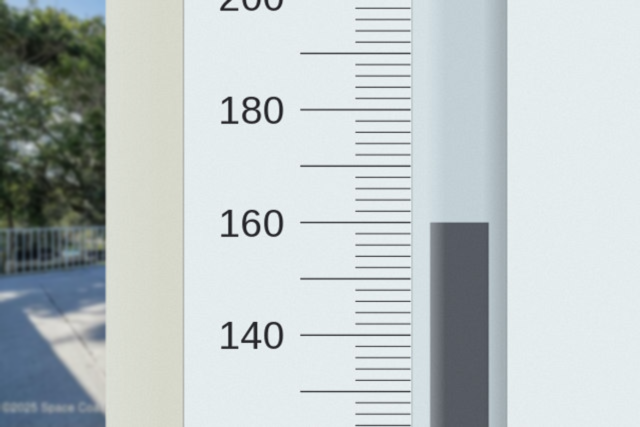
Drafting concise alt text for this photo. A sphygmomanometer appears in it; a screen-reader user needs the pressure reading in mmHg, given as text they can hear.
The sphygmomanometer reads 160 mmHg
